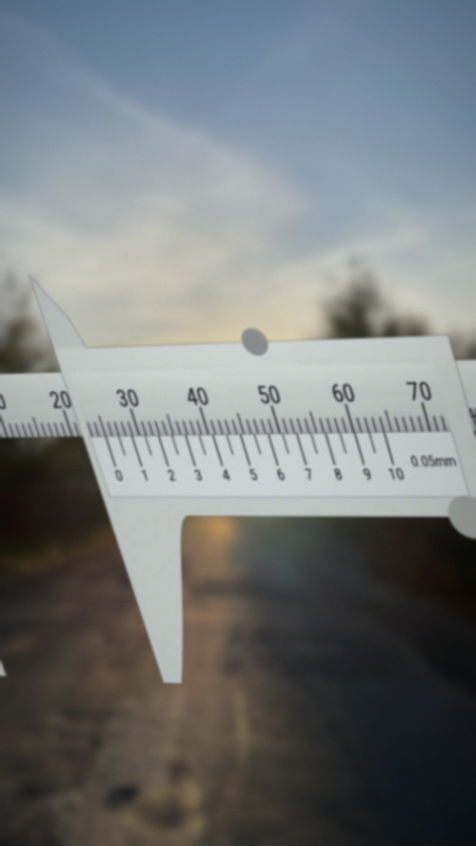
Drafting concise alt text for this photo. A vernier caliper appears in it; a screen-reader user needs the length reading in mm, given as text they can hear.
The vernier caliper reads 25.0 mm
